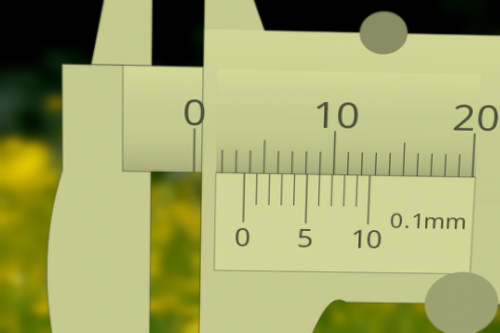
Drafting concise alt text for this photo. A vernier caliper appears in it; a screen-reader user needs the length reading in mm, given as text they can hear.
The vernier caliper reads 3.6 mm
